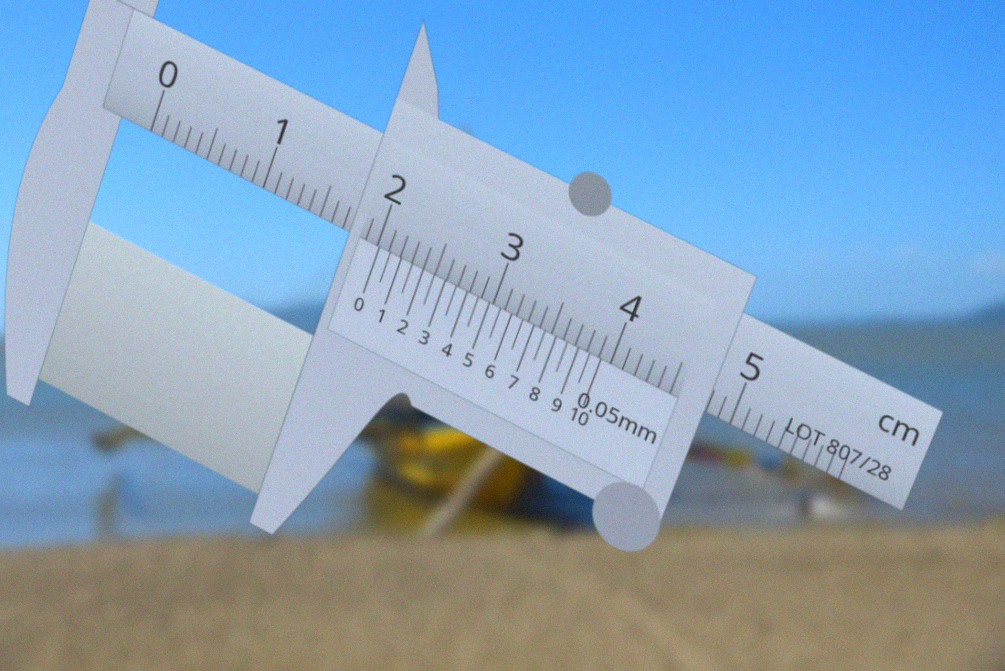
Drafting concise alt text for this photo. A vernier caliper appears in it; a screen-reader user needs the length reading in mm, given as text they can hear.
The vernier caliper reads 20.2 mm
